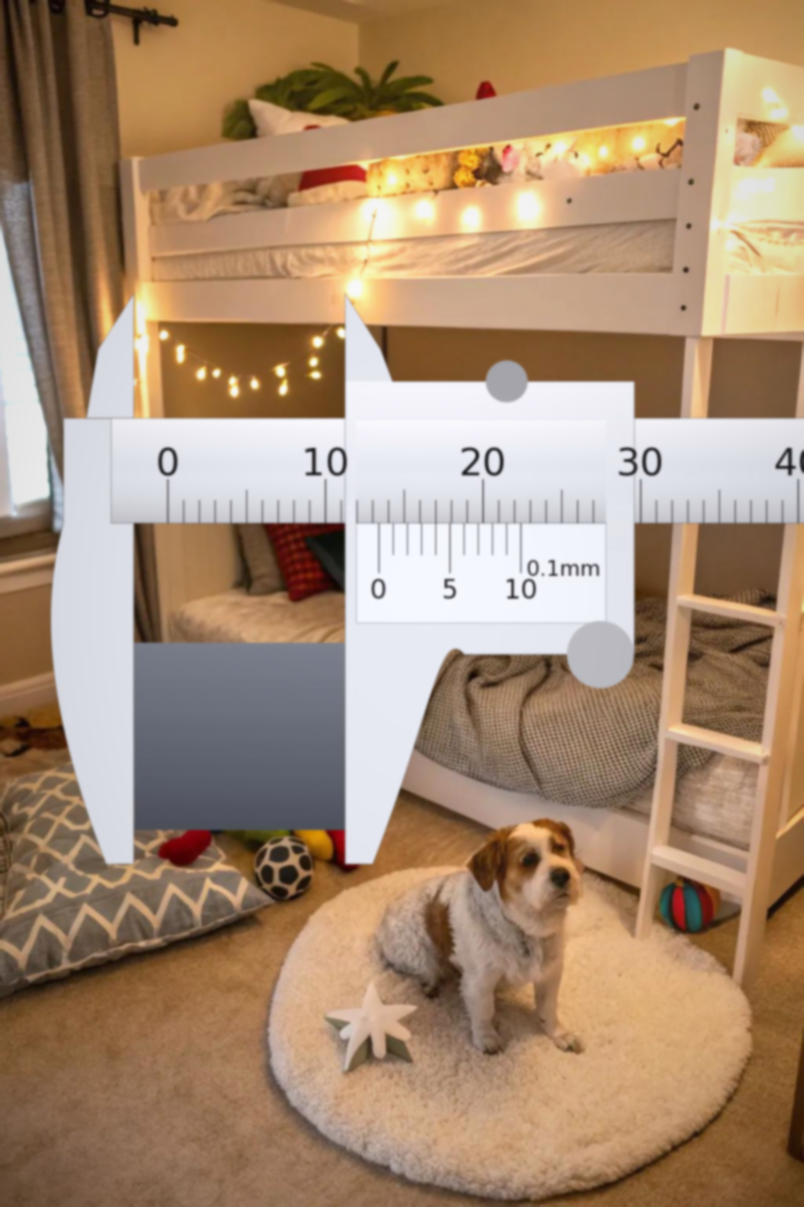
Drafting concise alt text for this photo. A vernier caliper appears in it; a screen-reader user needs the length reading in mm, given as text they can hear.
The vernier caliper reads 13.4 mm
